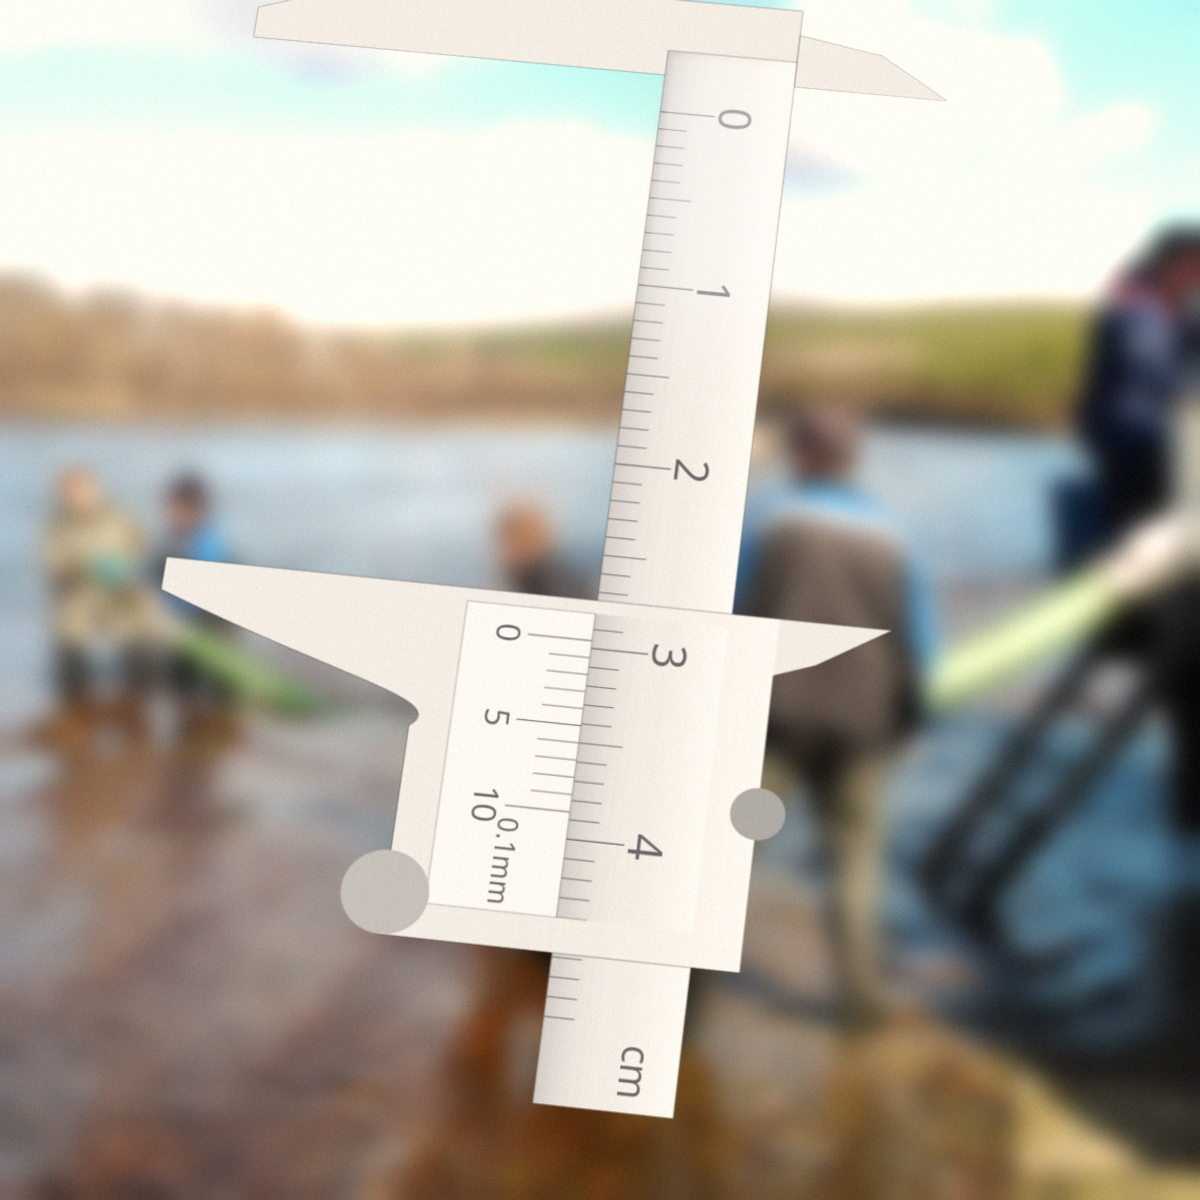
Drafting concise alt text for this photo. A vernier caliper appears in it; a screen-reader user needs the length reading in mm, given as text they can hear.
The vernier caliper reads 29.6 mm
